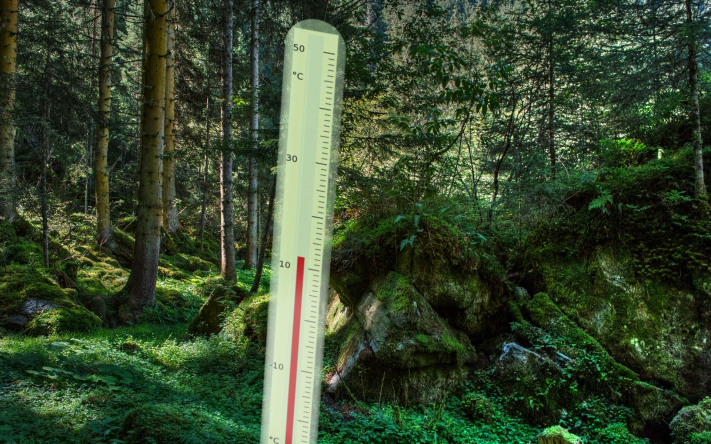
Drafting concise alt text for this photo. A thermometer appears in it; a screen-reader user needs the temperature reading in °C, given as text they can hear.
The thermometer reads 12 °C
